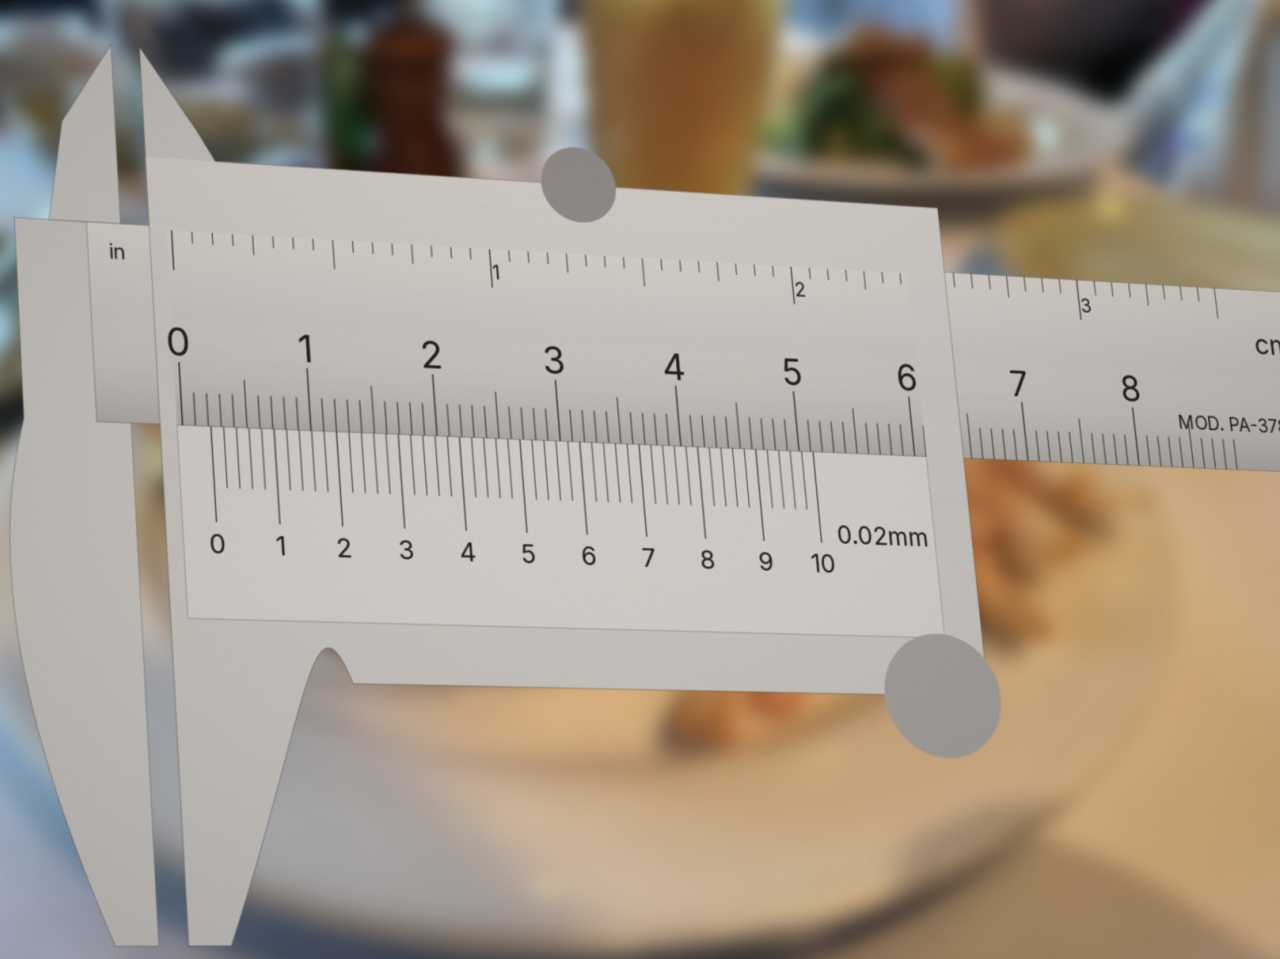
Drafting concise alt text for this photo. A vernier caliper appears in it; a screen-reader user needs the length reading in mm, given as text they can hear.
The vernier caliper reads 2.2 mm
